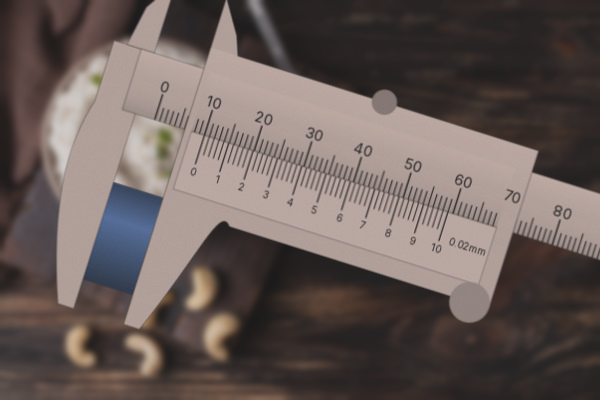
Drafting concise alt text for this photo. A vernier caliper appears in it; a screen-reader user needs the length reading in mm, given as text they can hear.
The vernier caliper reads 10.0 mm
